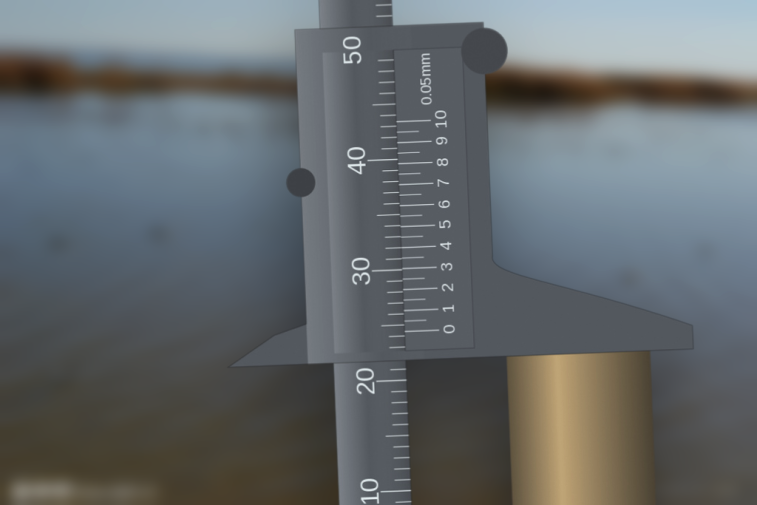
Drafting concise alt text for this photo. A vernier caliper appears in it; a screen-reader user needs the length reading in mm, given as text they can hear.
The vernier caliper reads 24.4 mm
